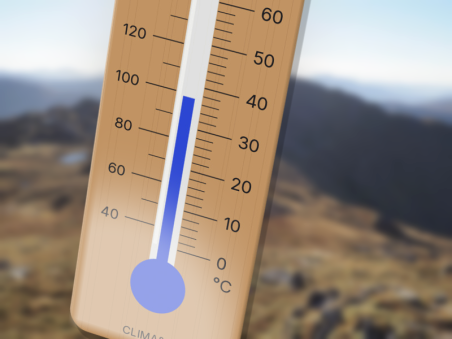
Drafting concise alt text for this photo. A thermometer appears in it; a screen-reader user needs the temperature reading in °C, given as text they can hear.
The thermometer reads 37 °C
